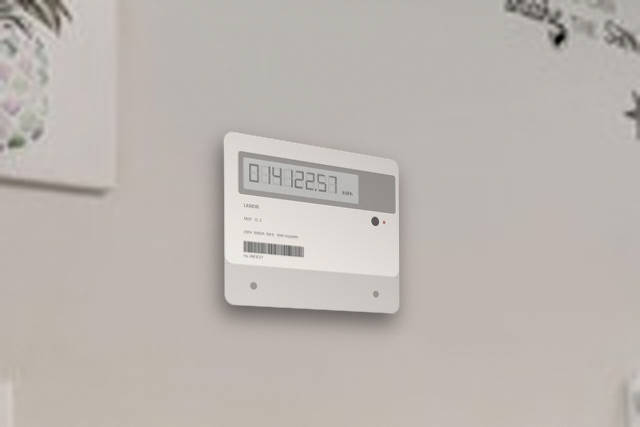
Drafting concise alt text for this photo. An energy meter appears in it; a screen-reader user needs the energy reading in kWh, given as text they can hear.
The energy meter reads 14122.57 kWh
